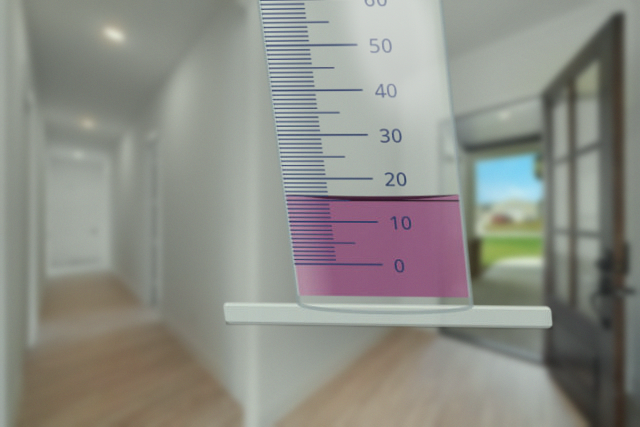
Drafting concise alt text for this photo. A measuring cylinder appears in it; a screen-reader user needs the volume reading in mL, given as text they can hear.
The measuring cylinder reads 15 mL
